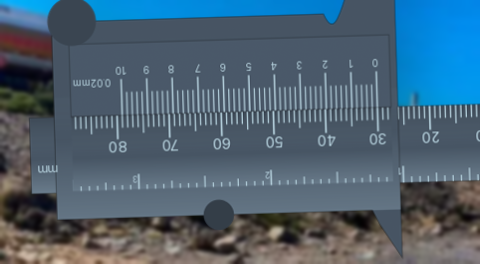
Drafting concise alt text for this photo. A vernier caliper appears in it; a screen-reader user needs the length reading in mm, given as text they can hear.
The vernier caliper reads 30.0 mm
